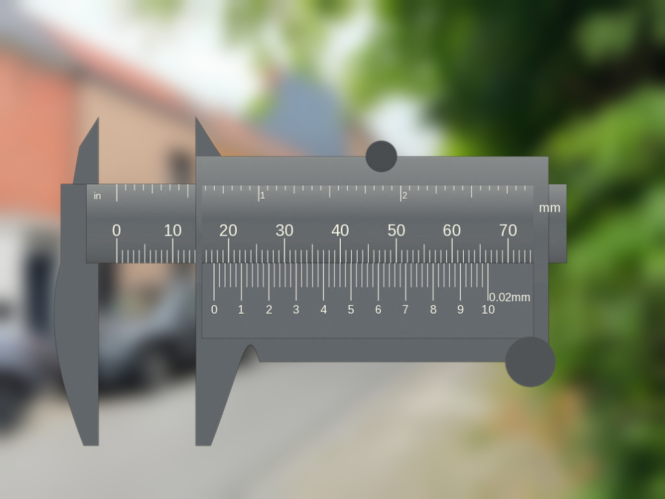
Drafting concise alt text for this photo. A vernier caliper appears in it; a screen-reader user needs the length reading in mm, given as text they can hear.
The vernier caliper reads 17.4 mm
